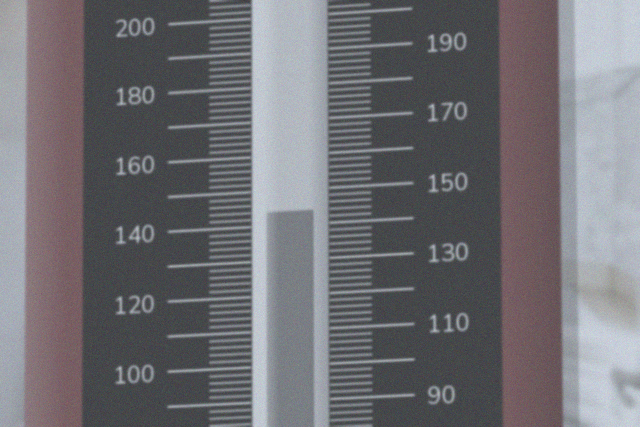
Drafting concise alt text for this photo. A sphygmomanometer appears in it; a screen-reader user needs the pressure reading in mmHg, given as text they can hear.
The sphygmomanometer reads 144 mmHg
